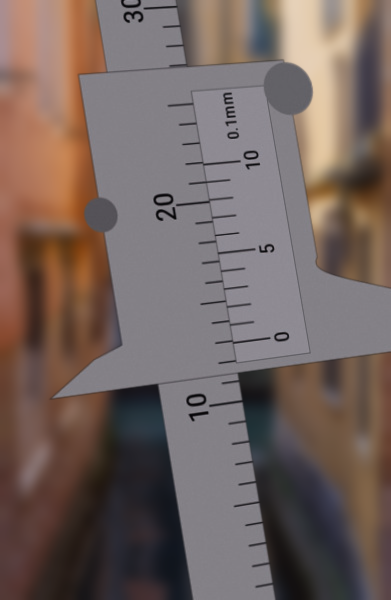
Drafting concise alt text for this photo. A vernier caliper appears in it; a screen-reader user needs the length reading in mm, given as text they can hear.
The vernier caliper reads 12.9 mm
